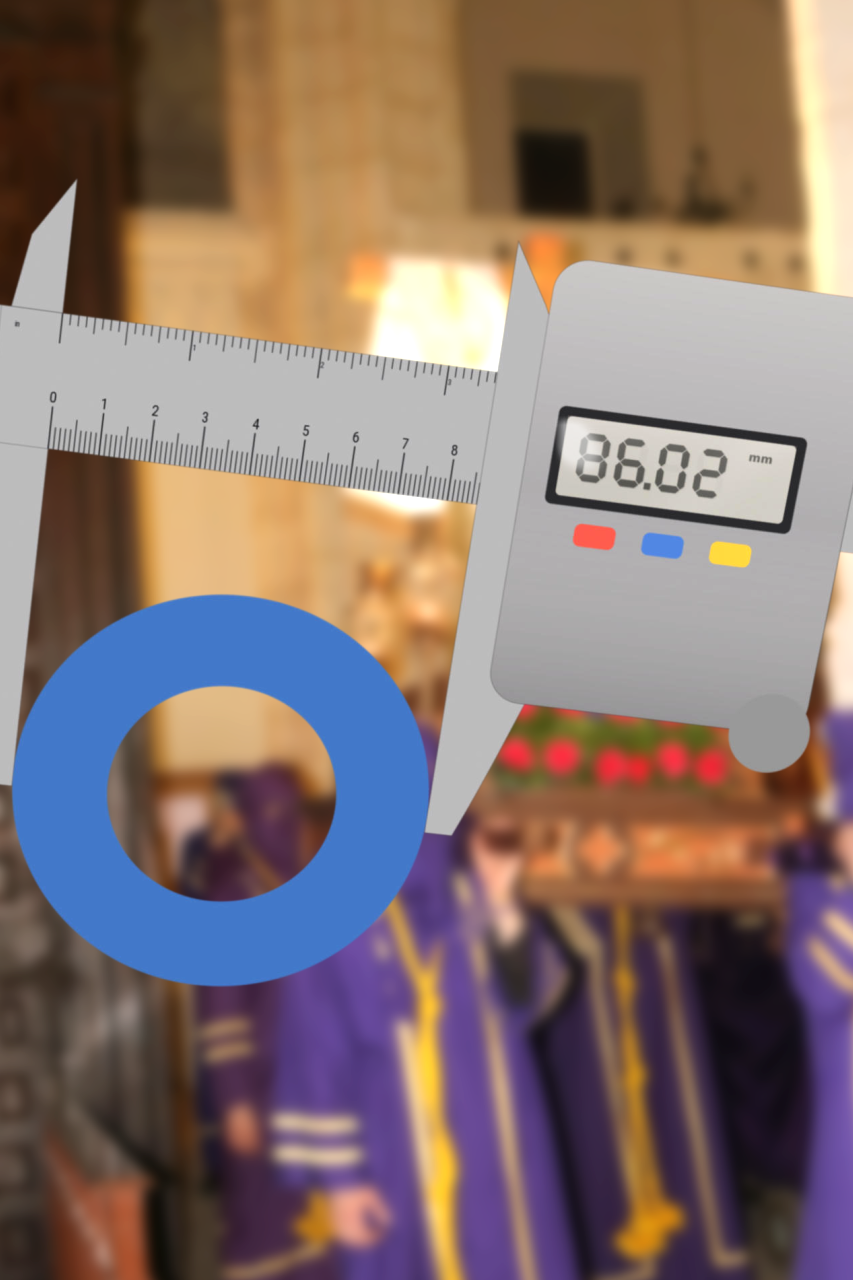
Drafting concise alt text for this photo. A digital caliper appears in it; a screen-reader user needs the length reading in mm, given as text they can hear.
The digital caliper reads 86.02 mm
